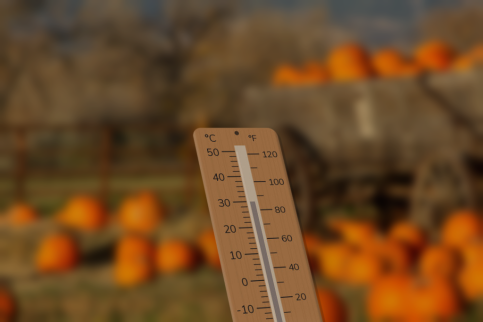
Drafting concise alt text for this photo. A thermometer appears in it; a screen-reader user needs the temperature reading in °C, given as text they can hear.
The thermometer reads 30 °C
